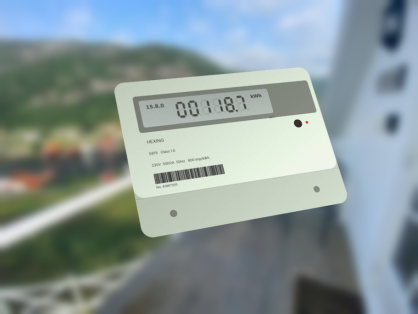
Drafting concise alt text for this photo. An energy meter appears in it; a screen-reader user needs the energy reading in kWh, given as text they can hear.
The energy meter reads 118.7 kWh
